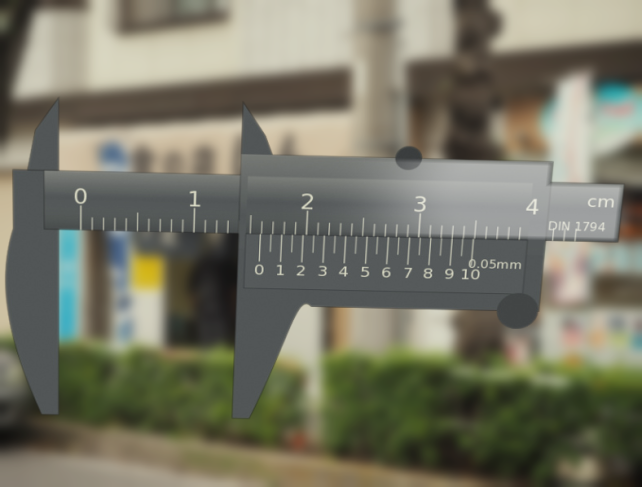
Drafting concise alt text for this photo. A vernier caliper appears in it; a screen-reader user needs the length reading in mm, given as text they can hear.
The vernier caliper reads 15.9 mm
